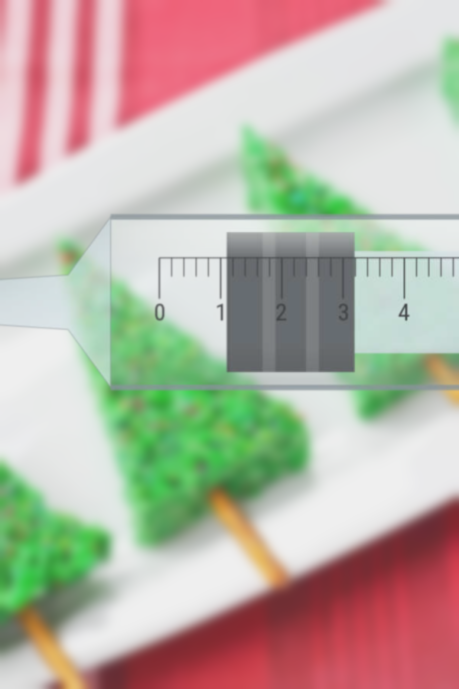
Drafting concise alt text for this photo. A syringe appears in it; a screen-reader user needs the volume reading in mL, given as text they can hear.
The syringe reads 1.1 mL
